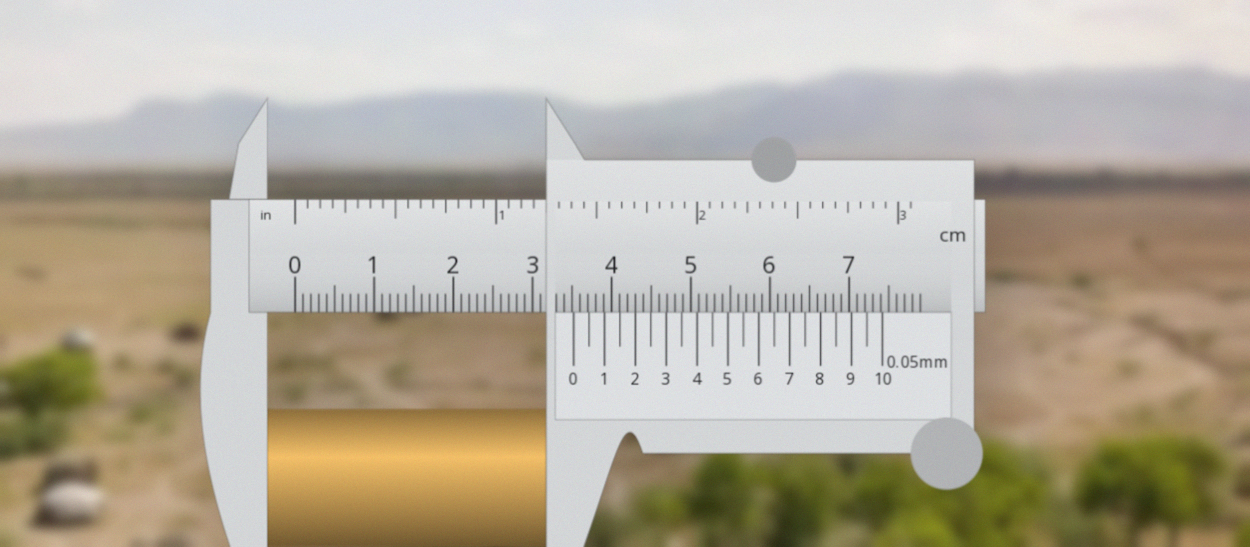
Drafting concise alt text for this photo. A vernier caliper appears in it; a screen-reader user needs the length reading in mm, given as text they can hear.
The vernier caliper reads 35.2 mm
